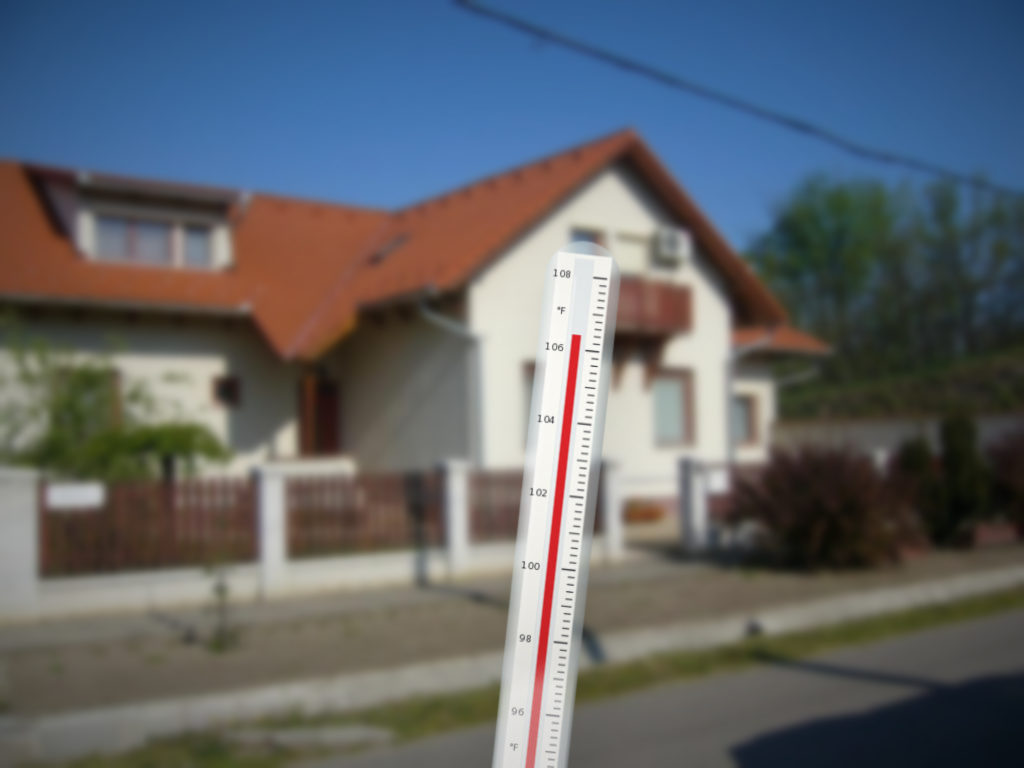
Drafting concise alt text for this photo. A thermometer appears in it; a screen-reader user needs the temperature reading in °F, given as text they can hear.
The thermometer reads 106.4 °F
